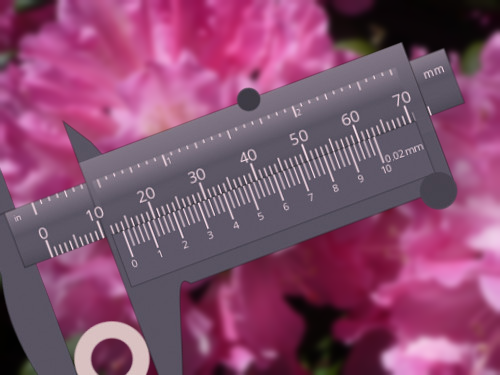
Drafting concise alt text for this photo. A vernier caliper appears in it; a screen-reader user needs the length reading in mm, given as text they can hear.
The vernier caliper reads 13.8 mm
